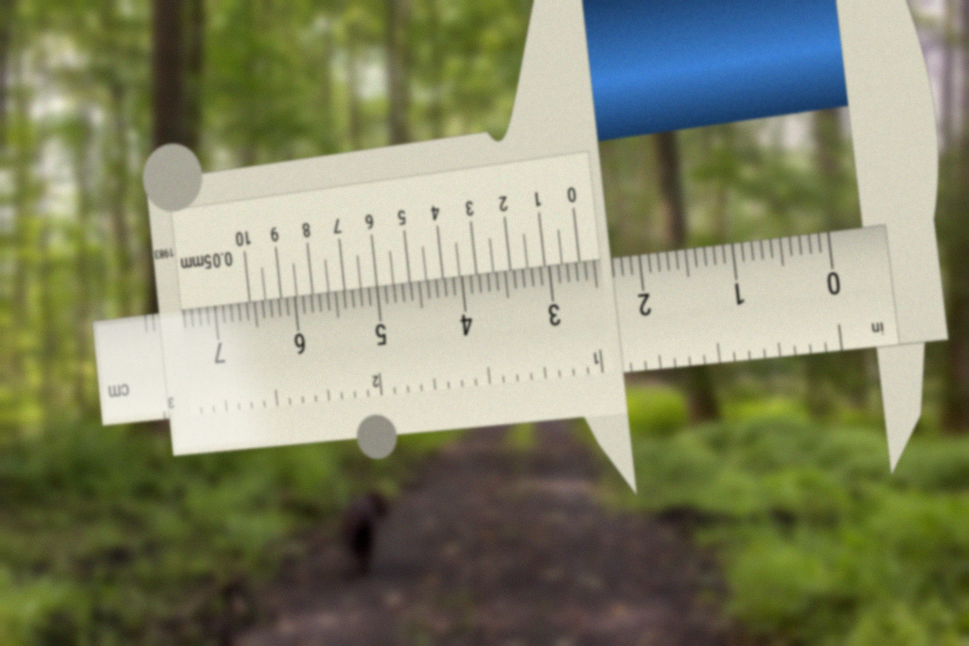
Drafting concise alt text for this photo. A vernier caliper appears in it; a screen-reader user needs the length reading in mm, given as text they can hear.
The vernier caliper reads 26.6 mm
